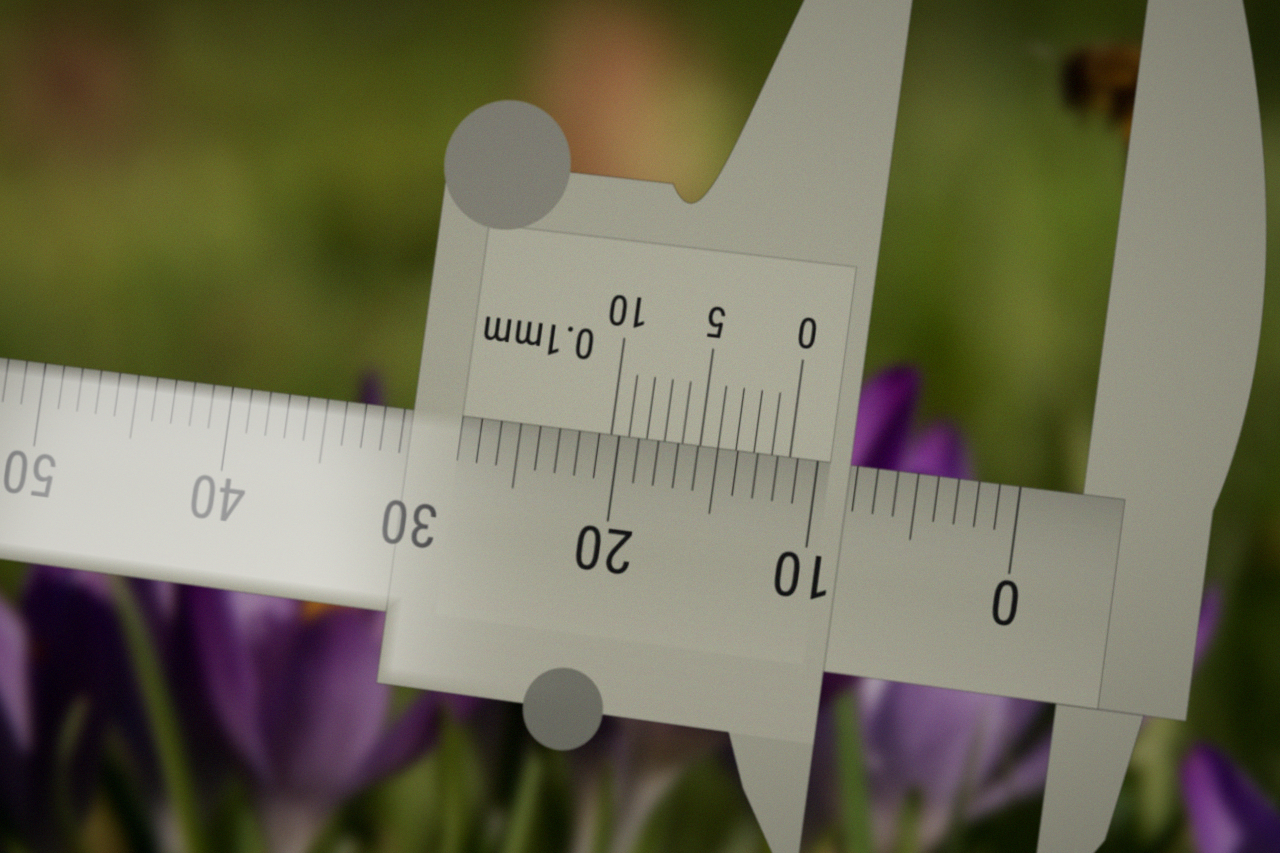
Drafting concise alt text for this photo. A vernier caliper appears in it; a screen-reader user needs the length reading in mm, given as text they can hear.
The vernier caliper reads 11.4 mm
